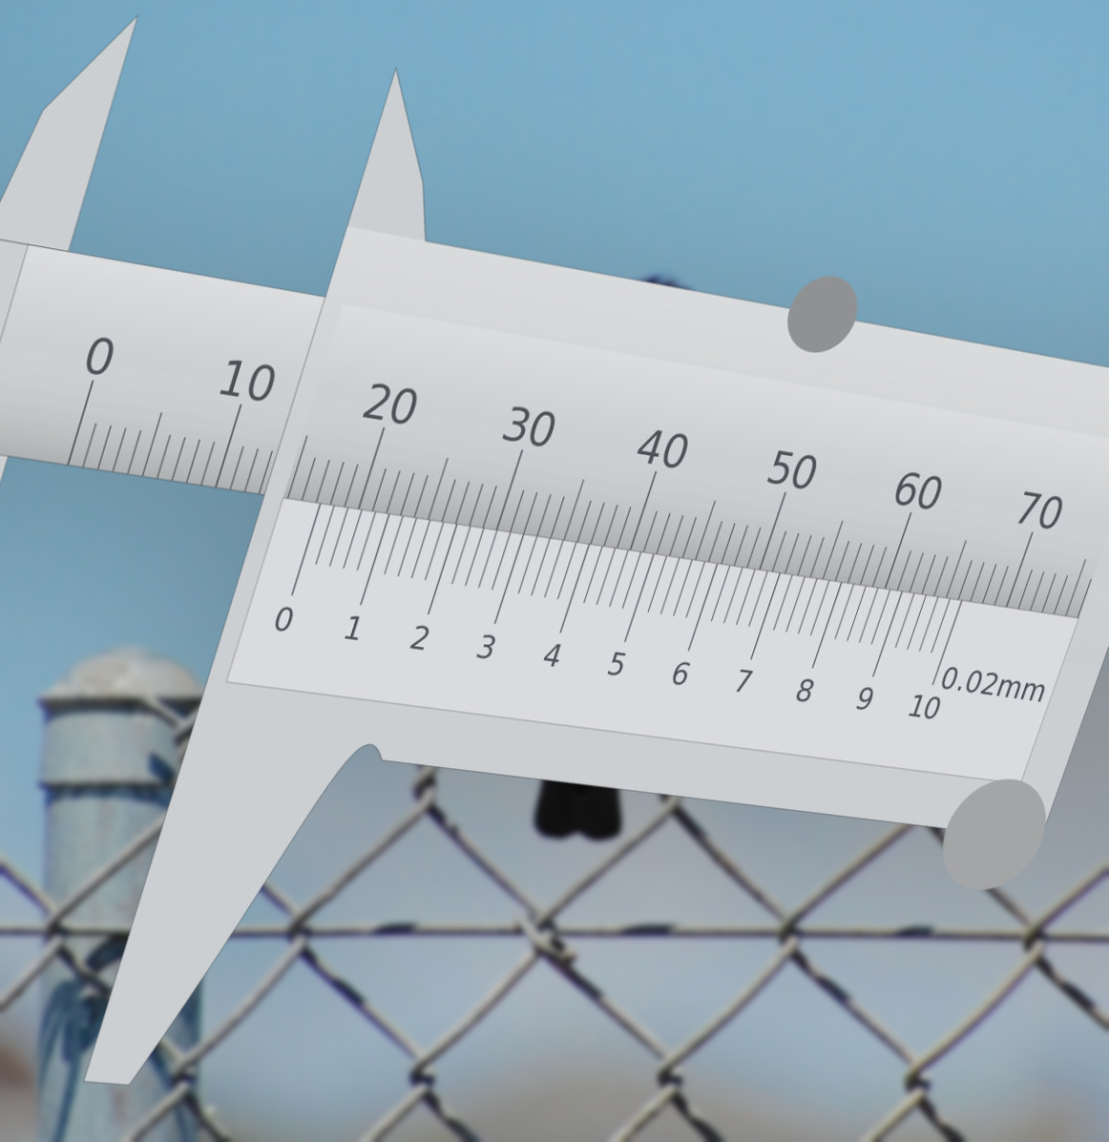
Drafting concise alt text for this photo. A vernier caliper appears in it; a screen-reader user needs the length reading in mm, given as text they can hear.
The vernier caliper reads 17.3 mm
